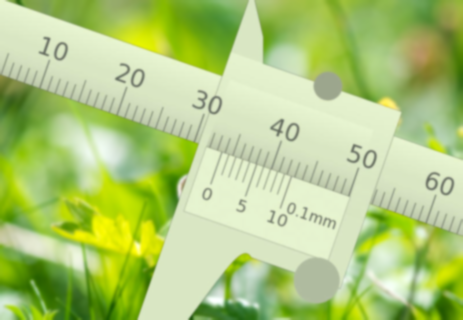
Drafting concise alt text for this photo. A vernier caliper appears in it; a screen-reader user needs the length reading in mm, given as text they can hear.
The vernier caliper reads 33.6 mm
